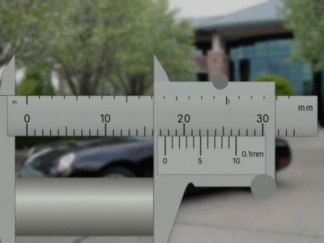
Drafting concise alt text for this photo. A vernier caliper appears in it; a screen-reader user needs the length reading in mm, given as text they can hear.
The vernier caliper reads 17.6 mm
